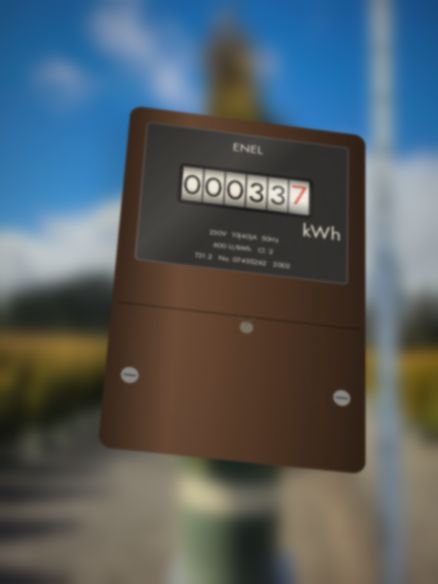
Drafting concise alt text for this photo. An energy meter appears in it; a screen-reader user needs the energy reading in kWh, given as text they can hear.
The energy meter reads 33.7 kWh
